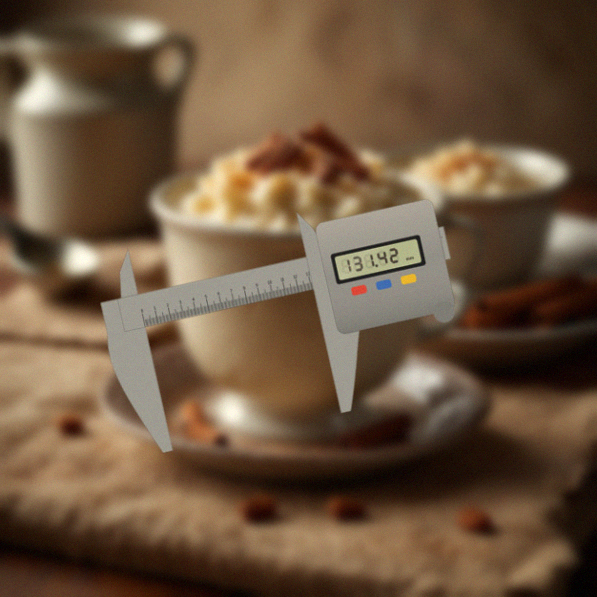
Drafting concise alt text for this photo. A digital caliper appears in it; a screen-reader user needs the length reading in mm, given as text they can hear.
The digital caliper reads 131.42 mm
